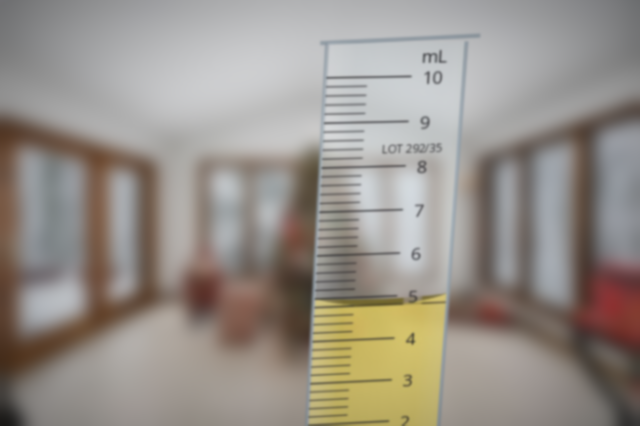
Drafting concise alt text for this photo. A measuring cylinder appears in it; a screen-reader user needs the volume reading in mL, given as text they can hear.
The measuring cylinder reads 4.8 mL
